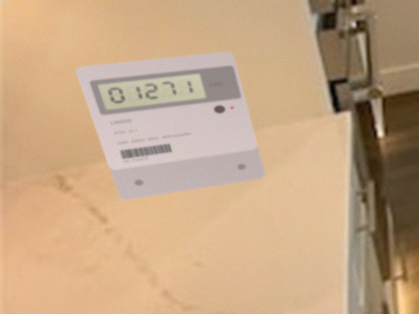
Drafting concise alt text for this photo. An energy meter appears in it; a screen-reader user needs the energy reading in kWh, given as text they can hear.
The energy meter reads 1271 kWh
